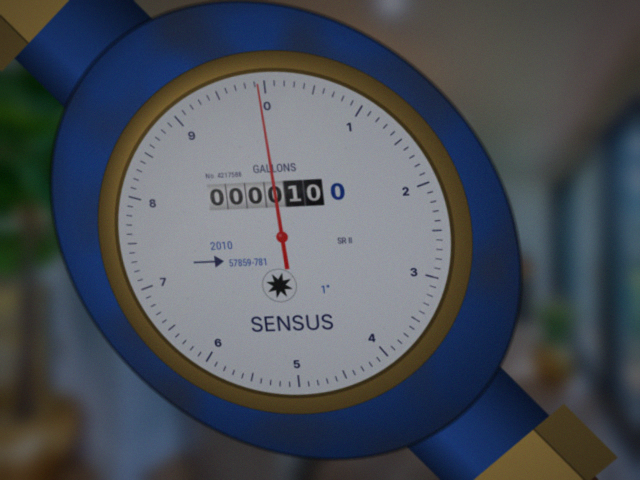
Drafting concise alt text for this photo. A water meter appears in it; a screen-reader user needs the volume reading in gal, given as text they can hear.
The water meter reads 99.9 gal
